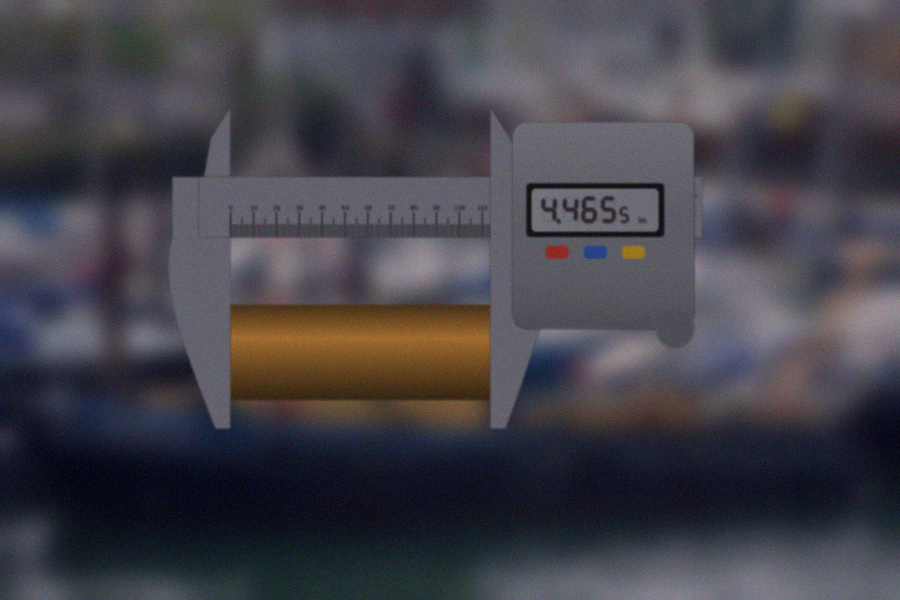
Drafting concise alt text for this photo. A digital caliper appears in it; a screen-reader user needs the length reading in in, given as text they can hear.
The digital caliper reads 4.4655 in
